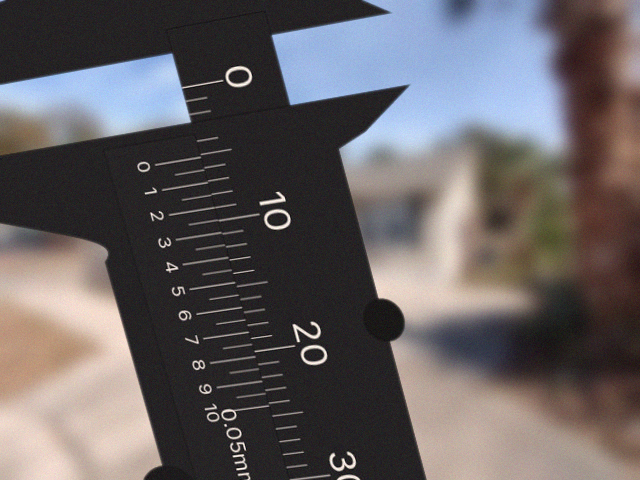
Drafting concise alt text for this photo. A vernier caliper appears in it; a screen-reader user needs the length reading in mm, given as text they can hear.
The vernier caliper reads 5.2 mm
